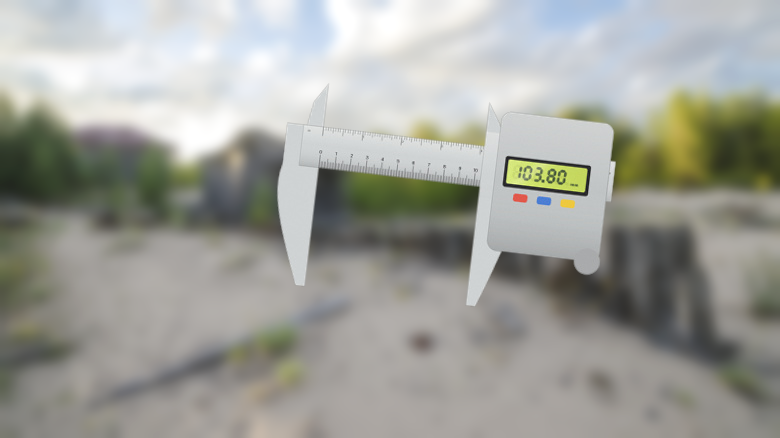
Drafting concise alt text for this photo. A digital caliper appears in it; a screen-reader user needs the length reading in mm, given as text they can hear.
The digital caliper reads 103.80 mm
